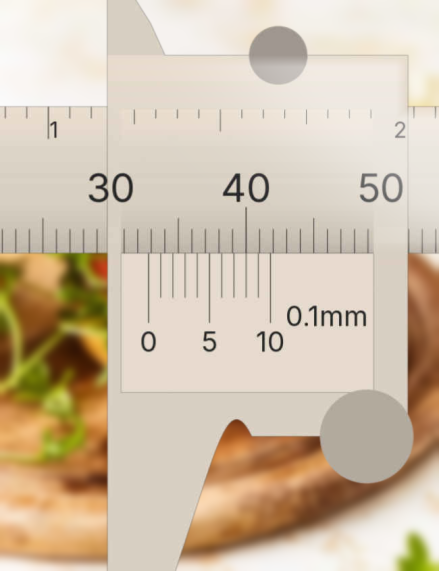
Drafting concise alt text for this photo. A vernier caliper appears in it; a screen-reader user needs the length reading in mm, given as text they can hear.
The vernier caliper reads 32.8 mm
